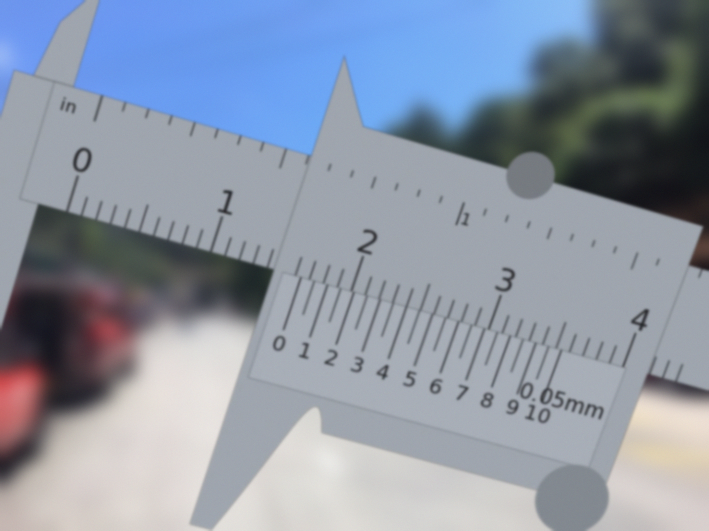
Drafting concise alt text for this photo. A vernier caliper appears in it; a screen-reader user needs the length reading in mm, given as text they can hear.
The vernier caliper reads 16.4 mm
